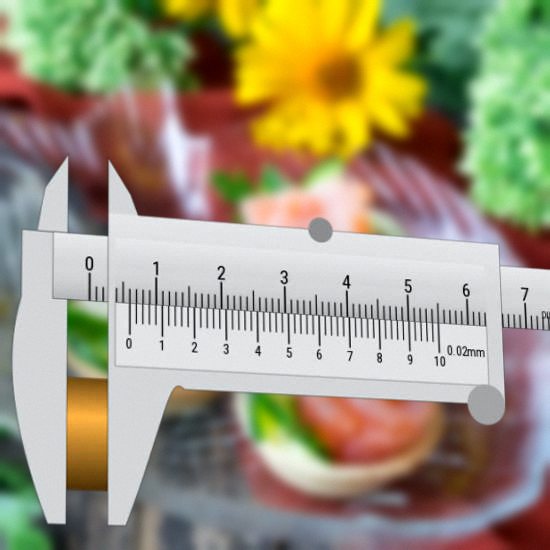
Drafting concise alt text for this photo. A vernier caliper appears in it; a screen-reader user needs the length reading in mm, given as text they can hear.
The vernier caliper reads 6.0 mm
